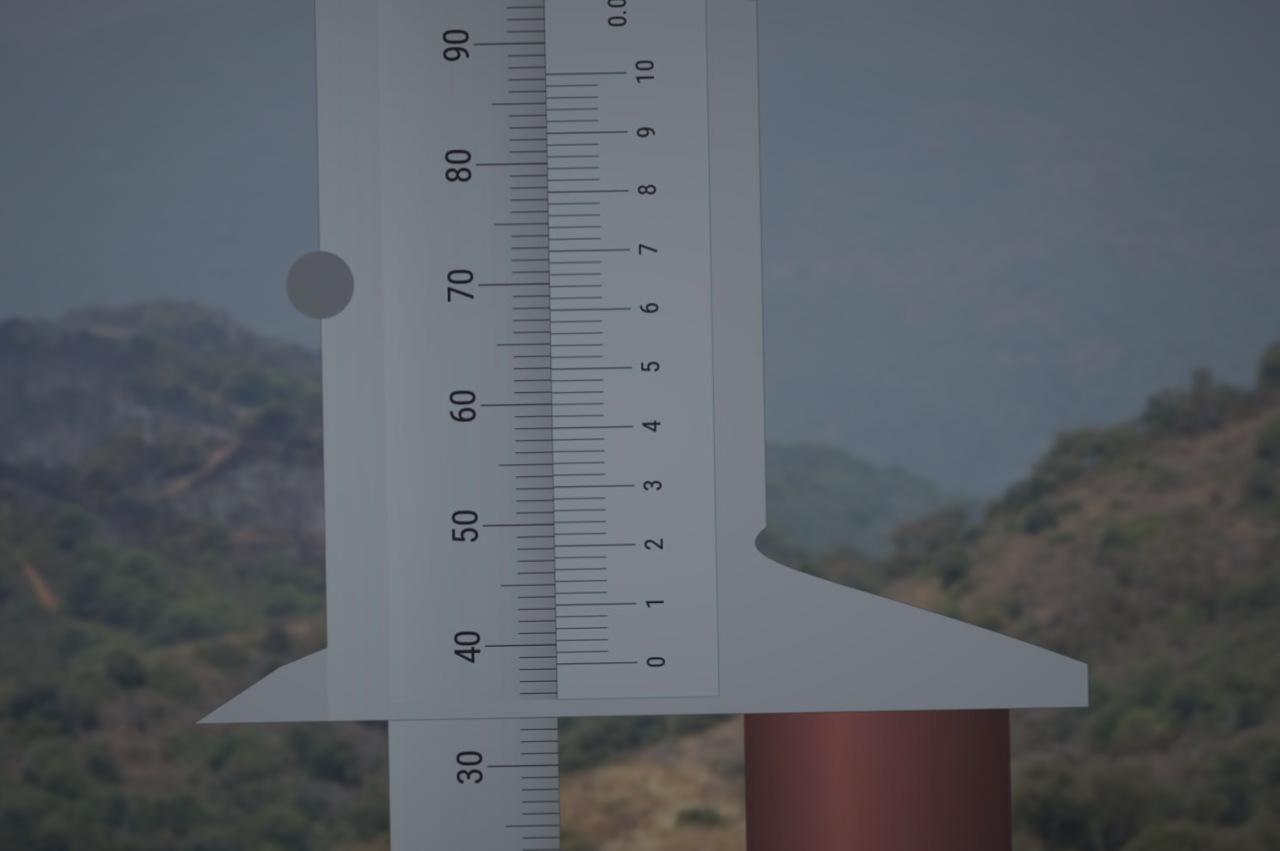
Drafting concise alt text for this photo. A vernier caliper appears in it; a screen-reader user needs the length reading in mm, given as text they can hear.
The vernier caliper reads 38.4 mm
